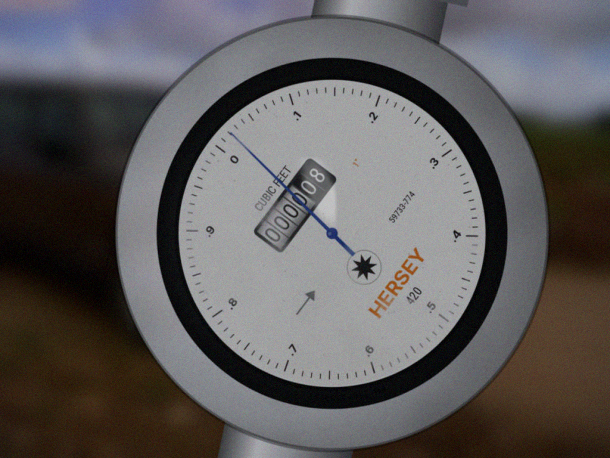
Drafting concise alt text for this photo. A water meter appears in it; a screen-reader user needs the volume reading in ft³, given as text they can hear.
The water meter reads 8.02 ft³
